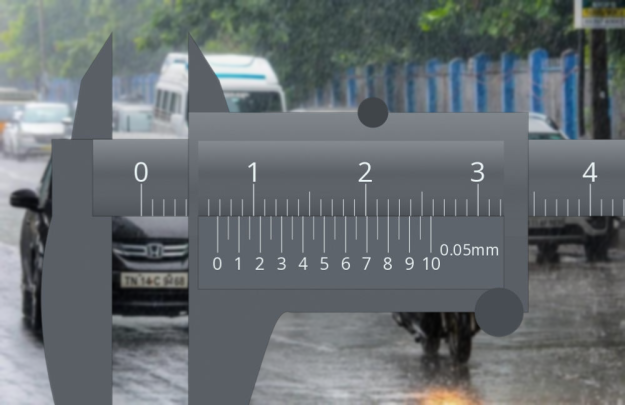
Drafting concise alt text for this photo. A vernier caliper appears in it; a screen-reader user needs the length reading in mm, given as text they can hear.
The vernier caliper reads 6.8 mm
